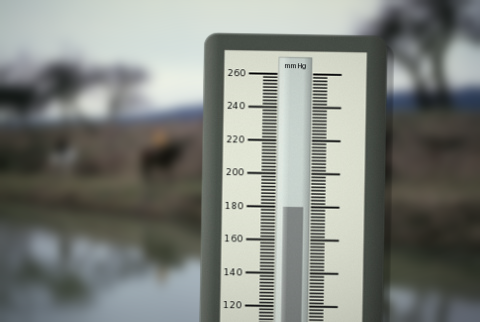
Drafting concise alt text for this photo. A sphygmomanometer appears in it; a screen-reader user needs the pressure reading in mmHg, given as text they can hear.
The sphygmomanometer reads 180 mmHg
